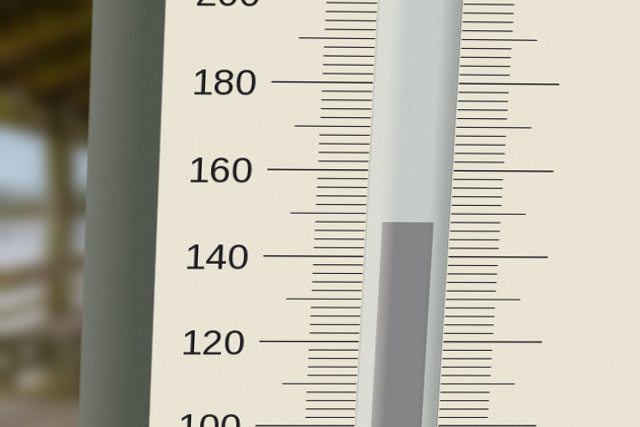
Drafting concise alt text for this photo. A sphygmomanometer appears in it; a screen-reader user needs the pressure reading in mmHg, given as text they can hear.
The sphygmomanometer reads 148 mmHg
